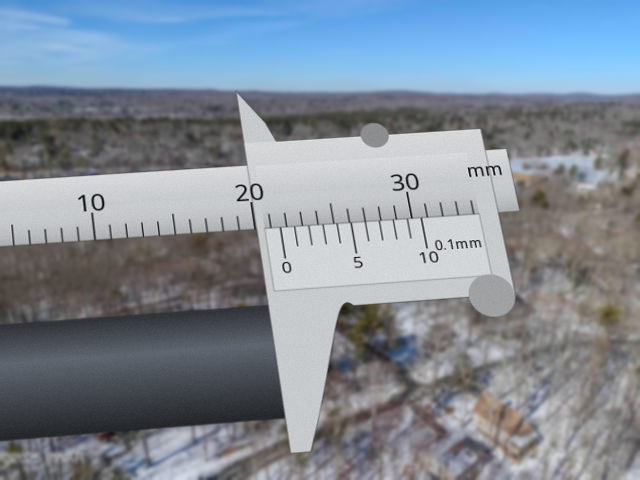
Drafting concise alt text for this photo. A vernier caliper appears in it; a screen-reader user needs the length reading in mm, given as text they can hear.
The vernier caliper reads 21.6 mm
